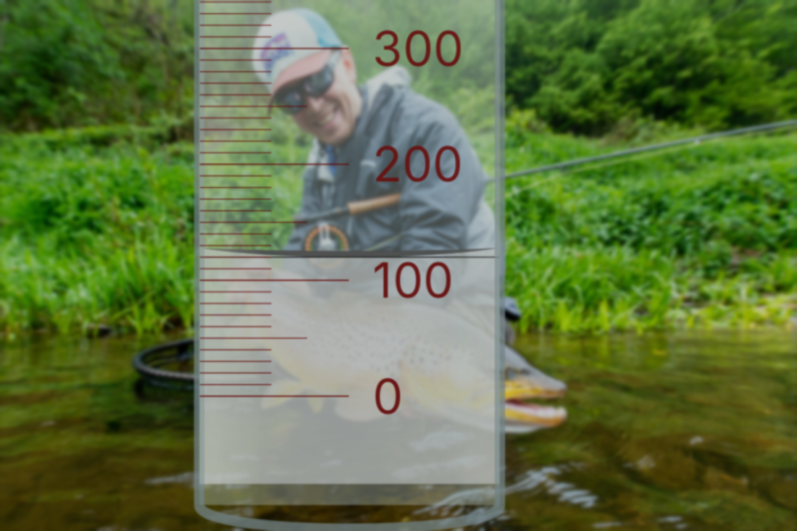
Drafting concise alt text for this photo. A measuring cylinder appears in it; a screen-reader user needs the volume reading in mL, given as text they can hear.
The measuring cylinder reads 120 mL
